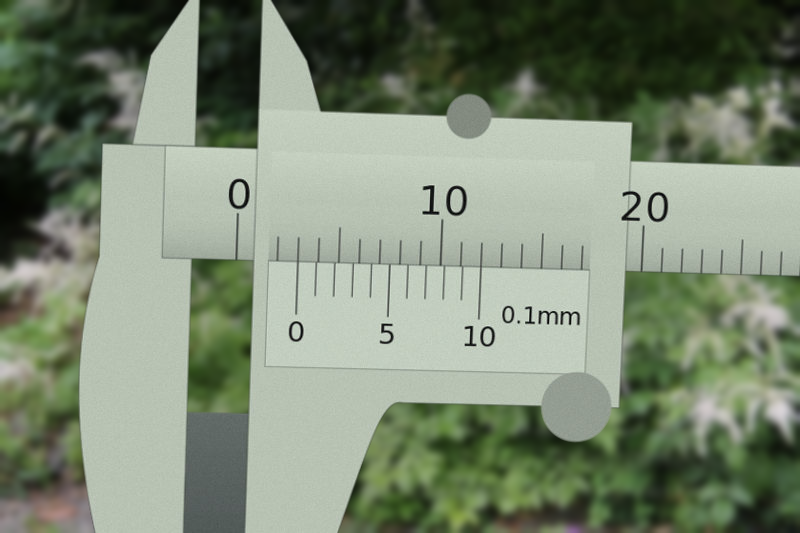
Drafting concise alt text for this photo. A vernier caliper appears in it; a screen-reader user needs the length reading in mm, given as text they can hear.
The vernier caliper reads 3.0 mm
